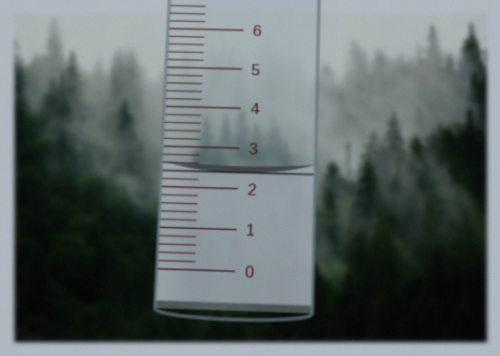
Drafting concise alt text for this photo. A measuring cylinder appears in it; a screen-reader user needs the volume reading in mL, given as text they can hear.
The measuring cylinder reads 2.4 mL
